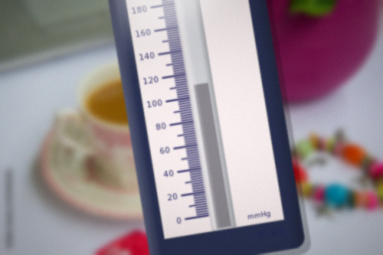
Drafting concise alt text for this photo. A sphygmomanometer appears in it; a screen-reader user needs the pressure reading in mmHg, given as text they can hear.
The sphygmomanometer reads 110 mmHg
